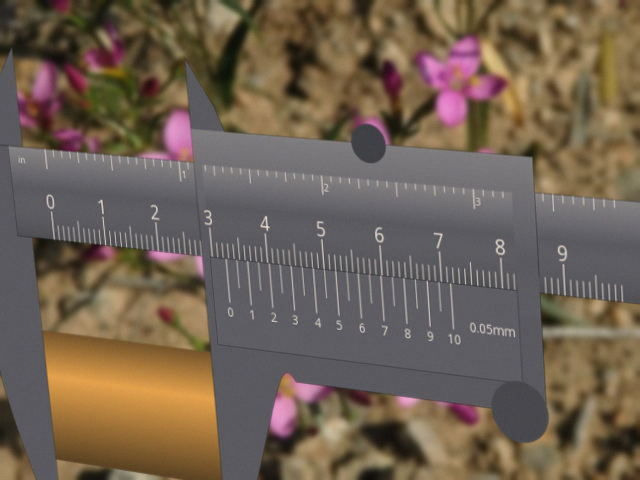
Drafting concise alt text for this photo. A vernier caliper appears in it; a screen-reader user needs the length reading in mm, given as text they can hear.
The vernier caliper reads 32.5 mm
